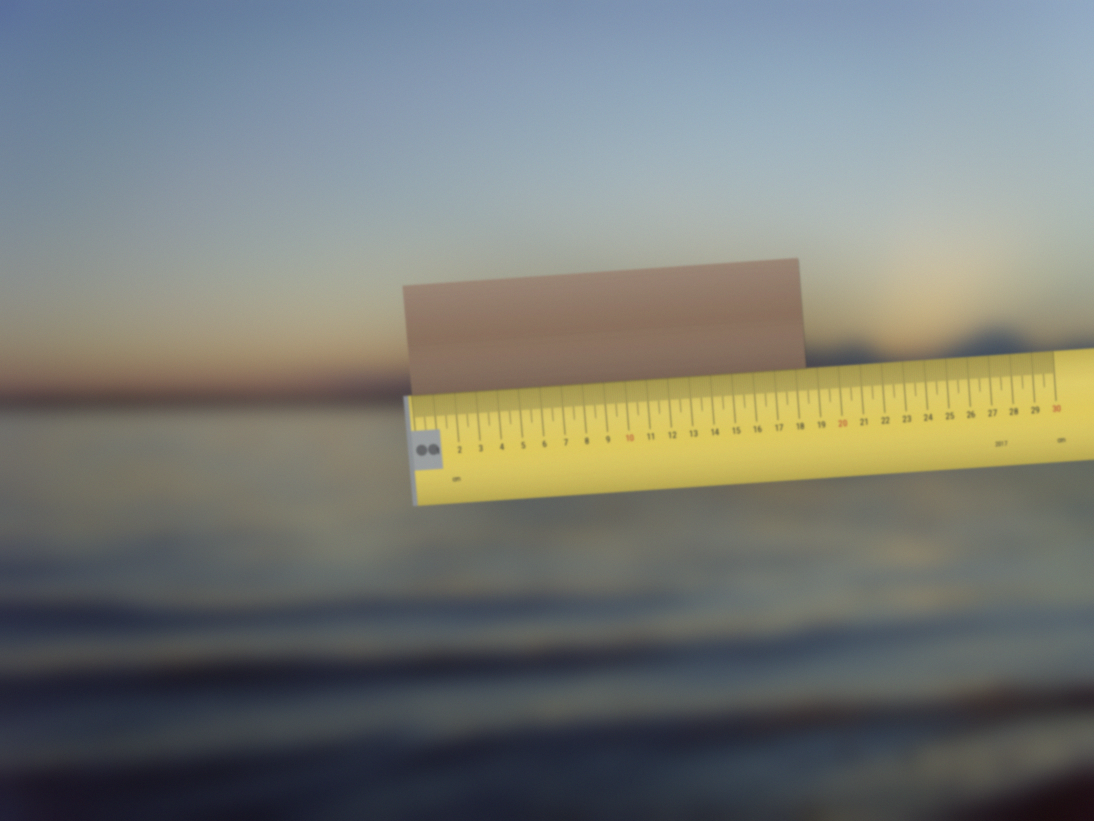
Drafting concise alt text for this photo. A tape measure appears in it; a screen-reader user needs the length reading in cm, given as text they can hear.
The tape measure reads 18.5 cm
